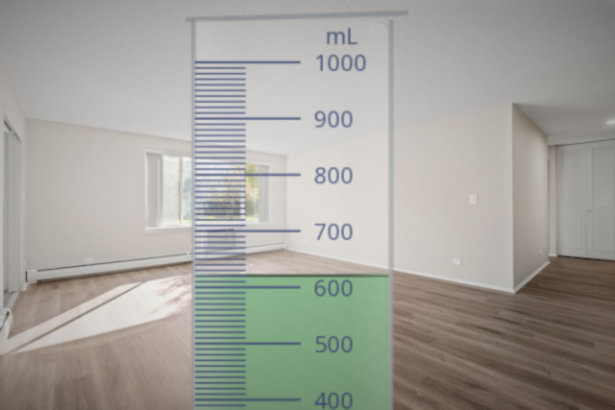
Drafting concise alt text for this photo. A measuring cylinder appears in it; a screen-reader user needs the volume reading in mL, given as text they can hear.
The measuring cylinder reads 620 mL
